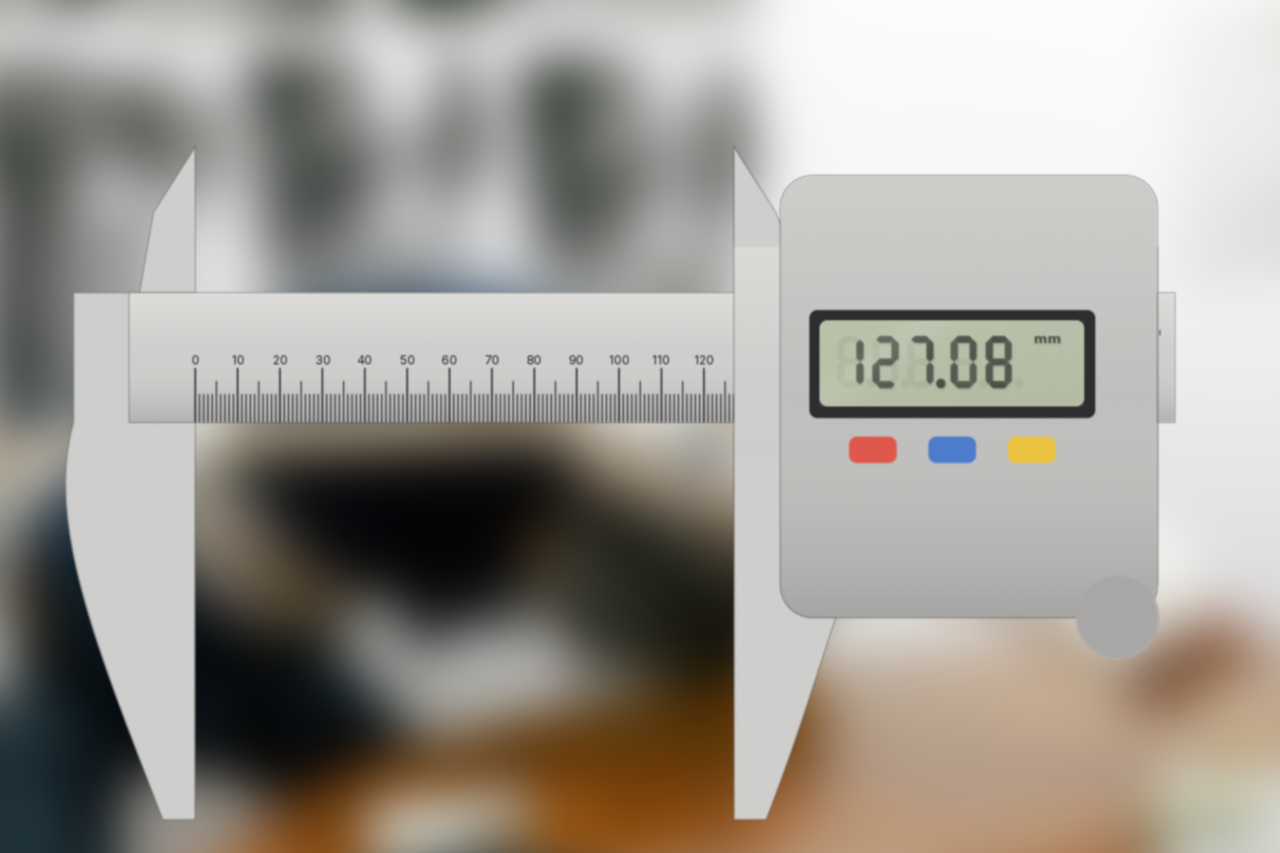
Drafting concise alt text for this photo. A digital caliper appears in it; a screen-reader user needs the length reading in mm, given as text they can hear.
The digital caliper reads 127.08 mm
